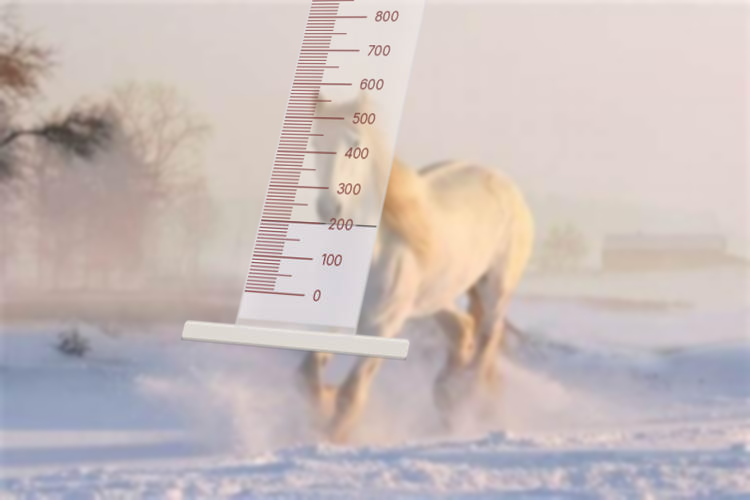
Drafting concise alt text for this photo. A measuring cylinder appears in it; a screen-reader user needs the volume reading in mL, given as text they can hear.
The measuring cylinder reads 200 mL
